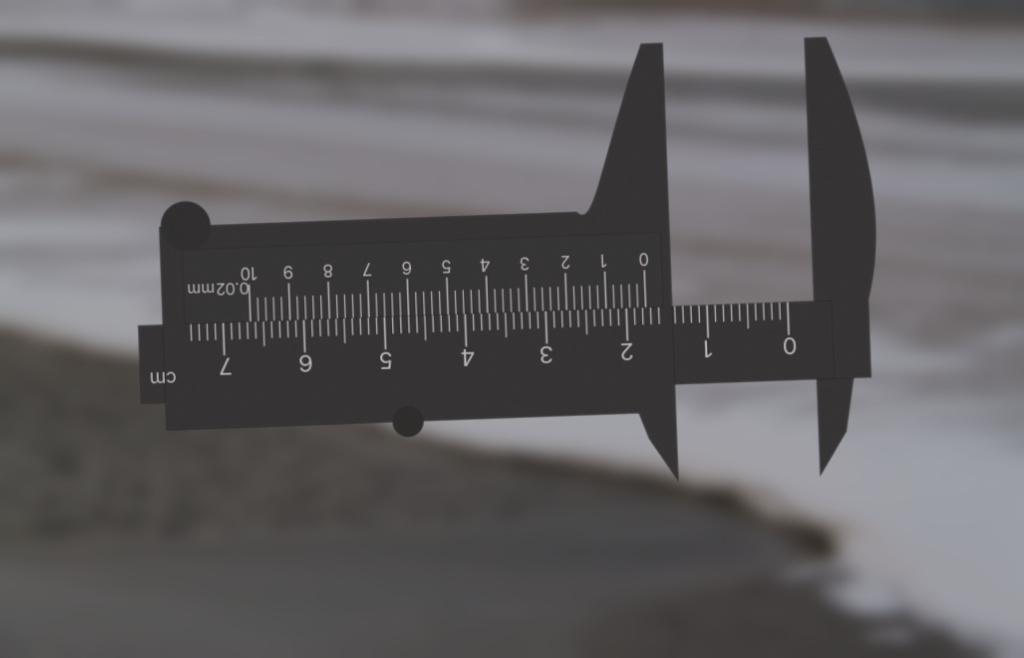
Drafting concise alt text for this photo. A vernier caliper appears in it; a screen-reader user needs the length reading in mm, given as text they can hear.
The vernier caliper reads 17.6 mm
